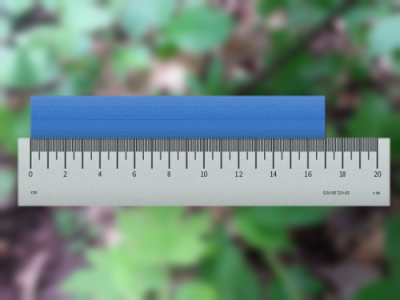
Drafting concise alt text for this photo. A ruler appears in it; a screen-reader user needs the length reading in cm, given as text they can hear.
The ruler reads 17 cm
